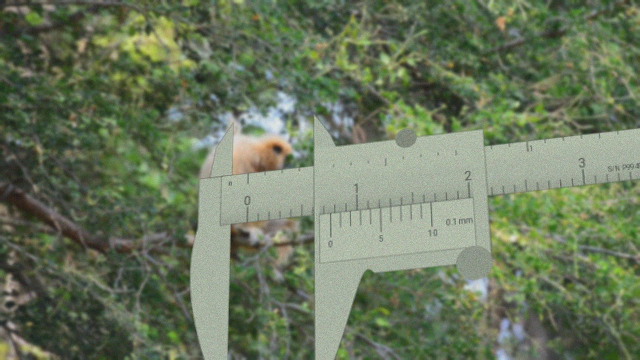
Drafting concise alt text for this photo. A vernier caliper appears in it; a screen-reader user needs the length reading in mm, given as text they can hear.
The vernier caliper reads 7.6 mm
